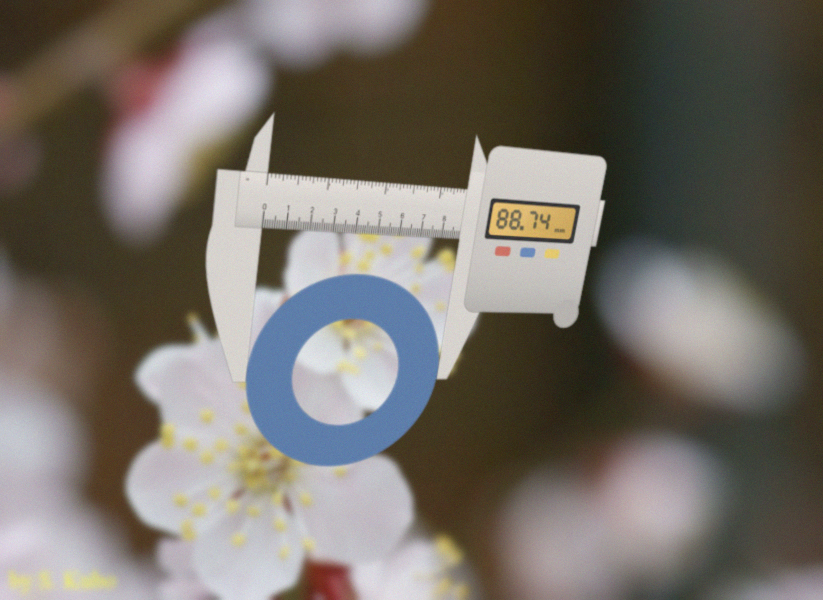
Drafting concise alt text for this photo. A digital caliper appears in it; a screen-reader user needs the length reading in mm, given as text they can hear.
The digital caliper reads 88.74 mm
